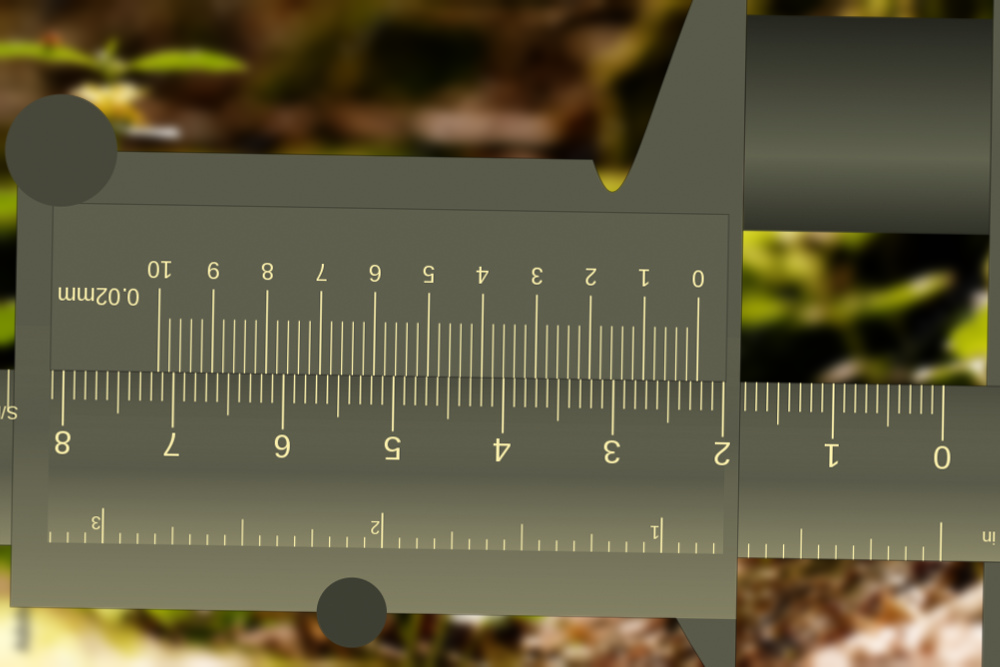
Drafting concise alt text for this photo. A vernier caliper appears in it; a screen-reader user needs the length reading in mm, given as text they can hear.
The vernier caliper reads 22.4 mm
